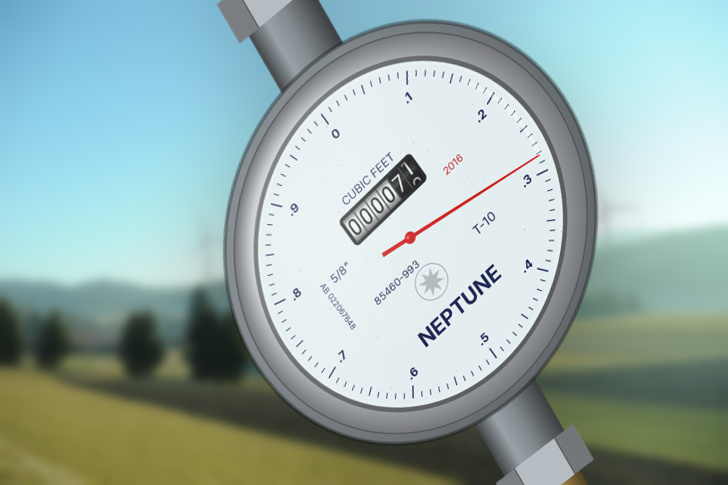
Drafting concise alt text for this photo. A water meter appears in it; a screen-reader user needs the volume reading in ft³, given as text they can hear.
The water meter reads 71.28 ft³
